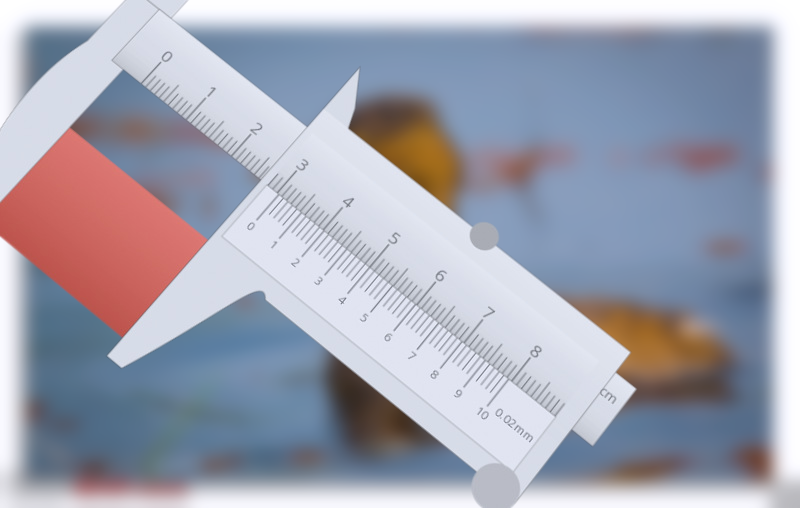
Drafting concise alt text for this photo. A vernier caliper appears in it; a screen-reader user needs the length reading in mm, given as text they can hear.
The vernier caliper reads 30.4 mm
